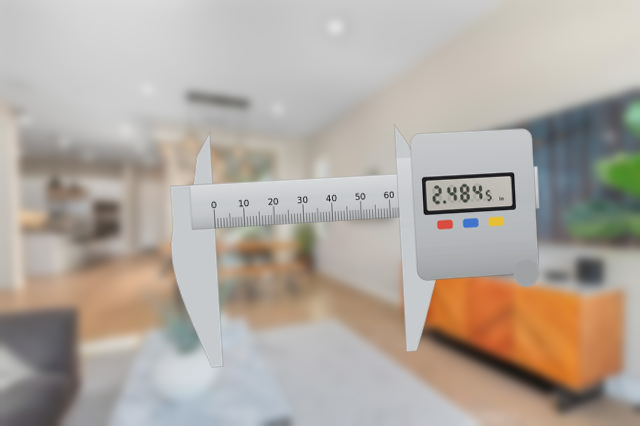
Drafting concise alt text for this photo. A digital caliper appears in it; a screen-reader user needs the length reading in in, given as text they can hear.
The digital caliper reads 2.4845 in
